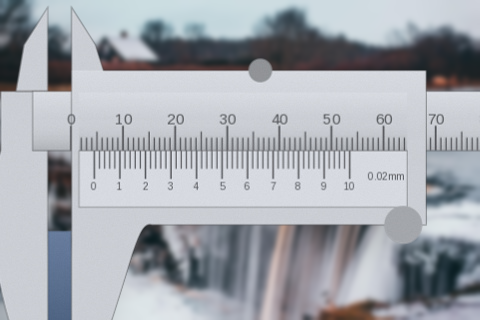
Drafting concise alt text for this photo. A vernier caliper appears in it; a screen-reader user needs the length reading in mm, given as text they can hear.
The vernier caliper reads 4.5 mm
